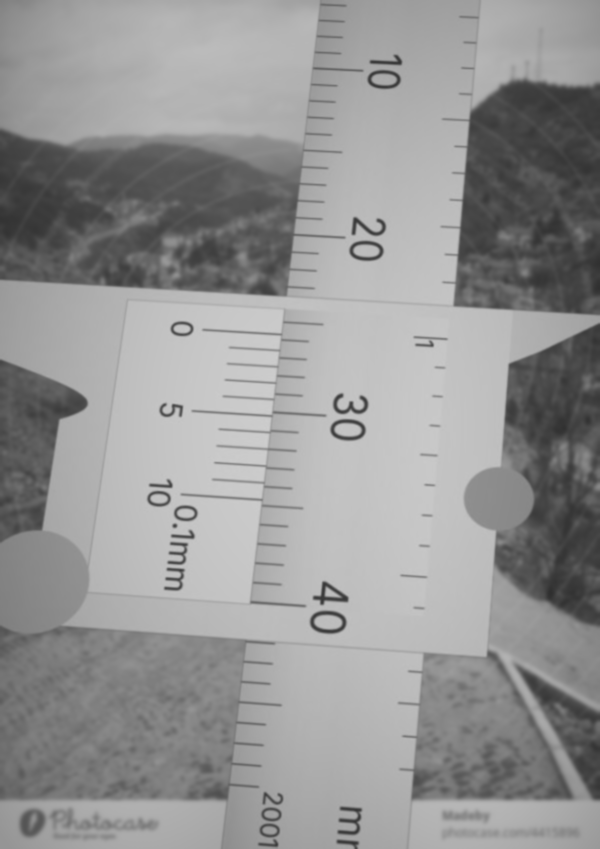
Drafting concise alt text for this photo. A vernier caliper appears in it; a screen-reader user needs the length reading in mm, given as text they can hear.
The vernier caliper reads 25.7 mm
